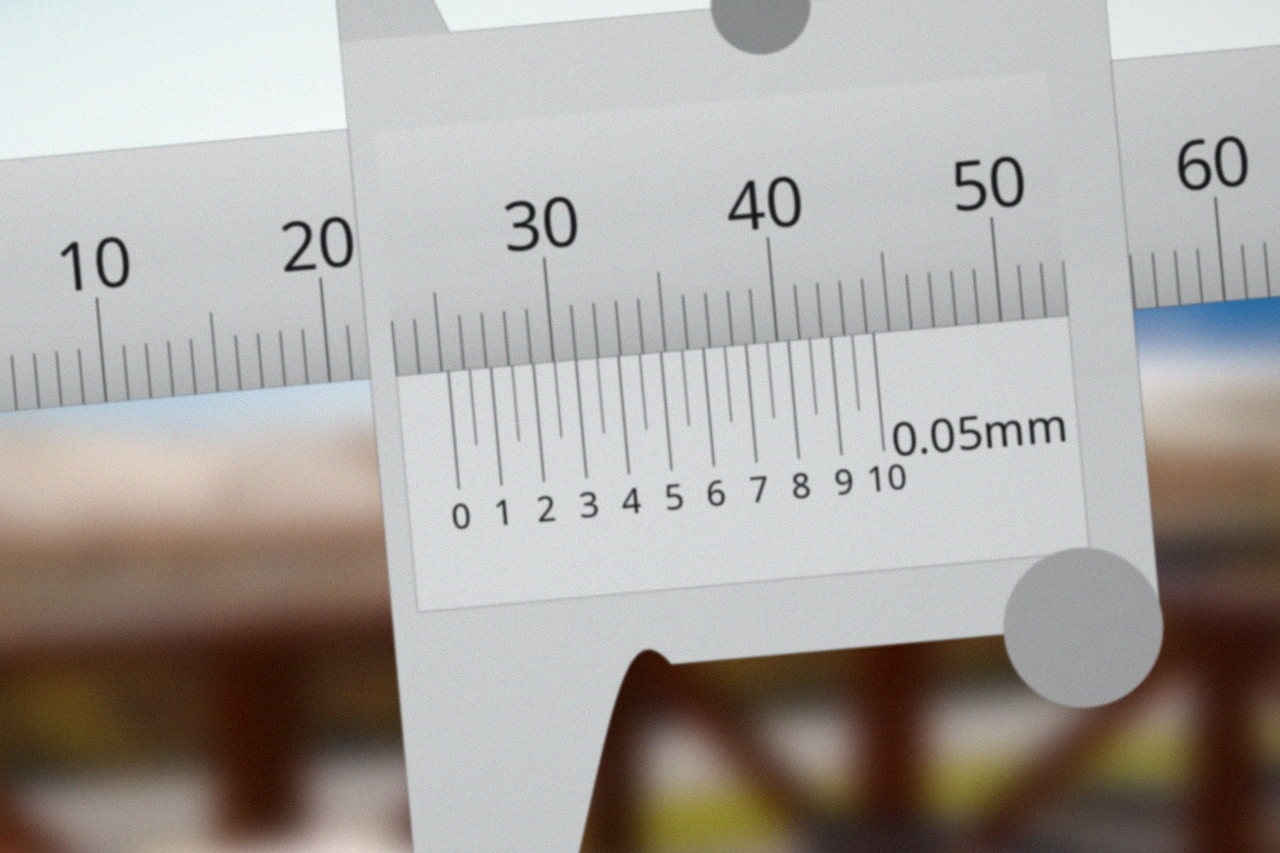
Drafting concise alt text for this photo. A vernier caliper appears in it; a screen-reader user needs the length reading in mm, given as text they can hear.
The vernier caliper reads 25.3 mm
